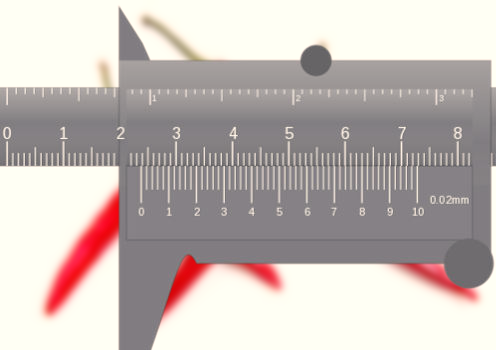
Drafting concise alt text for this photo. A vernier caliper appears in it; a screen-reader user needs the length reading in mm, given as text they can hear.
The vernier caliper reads 23.8 mm
